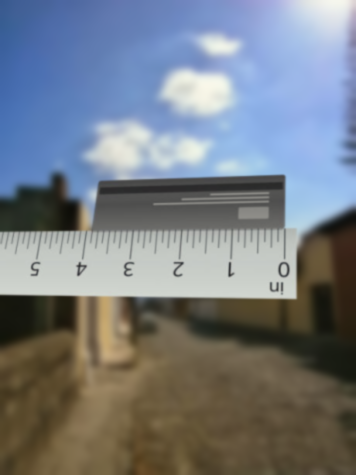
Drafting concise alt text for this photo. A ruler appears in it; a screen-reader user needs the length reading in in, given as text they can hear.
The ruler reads 3.875 in
